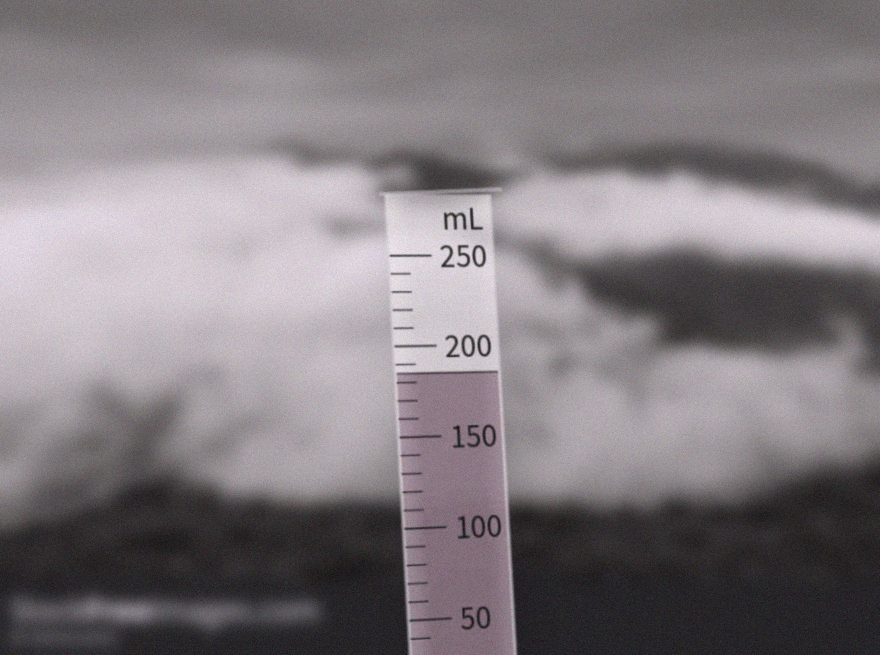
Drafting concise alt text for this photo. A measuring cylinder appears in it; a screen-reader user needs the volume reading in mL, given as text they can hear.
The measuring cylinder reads 185 mL
